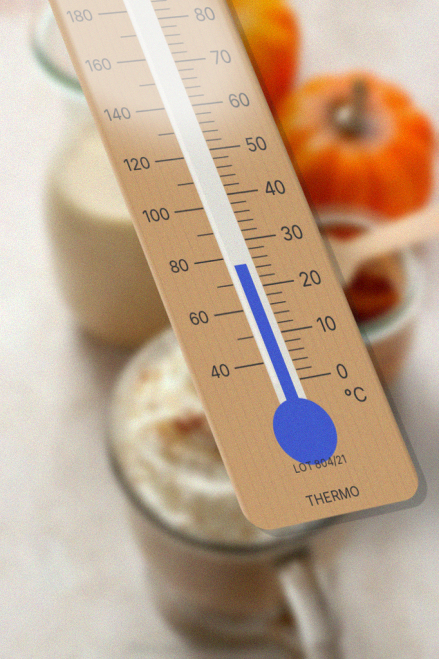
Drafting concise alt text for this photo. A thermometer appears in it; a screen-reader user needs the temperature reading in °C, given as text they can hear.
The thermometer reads 25 °C
